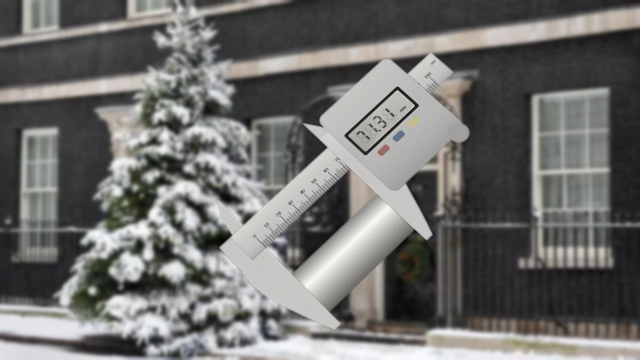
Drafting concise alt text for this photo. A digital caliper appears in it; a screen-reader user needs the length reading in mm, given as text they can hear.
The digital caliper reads 71.31 mm
